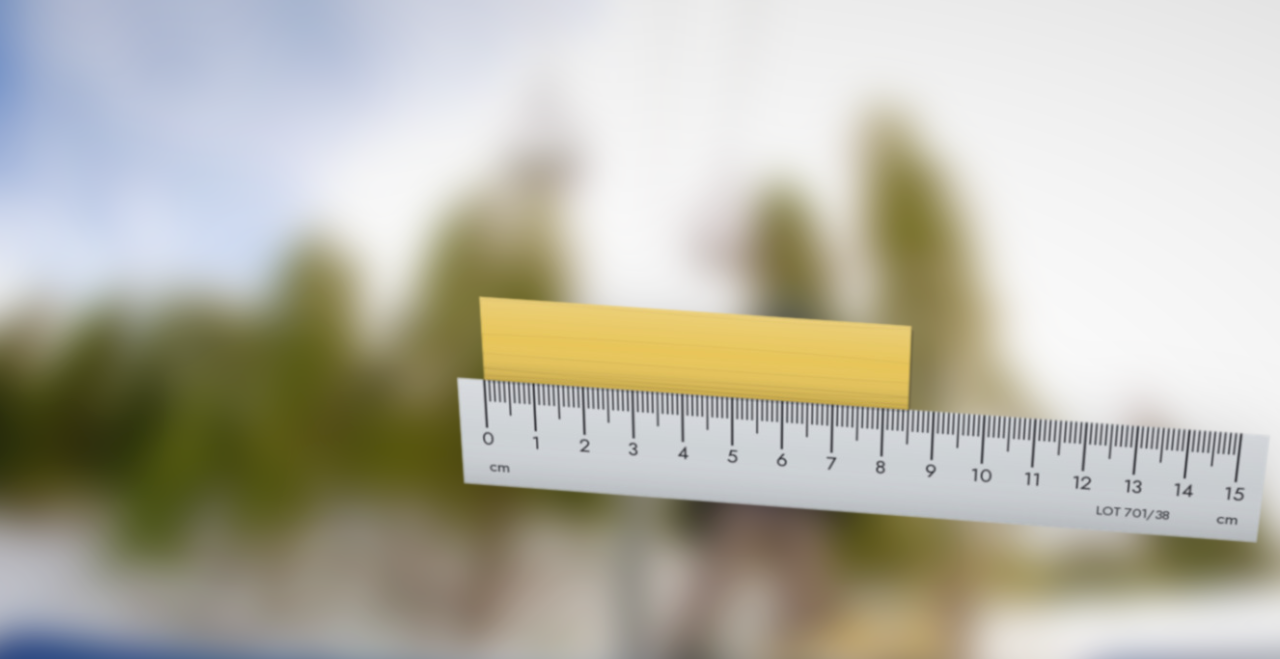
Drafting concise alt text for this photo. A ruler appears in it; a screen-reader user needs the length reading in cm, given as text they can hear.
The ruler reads 8.5 cm
